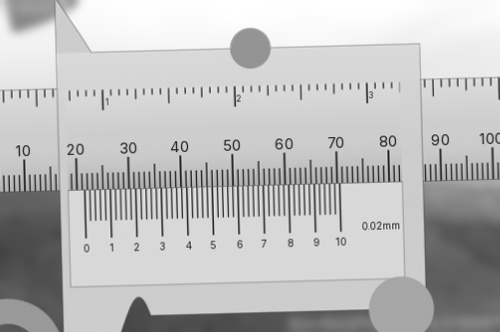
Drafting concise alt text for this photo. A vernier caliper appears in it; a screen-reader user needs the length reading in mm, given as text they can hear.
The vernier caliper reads 21.5 mm
